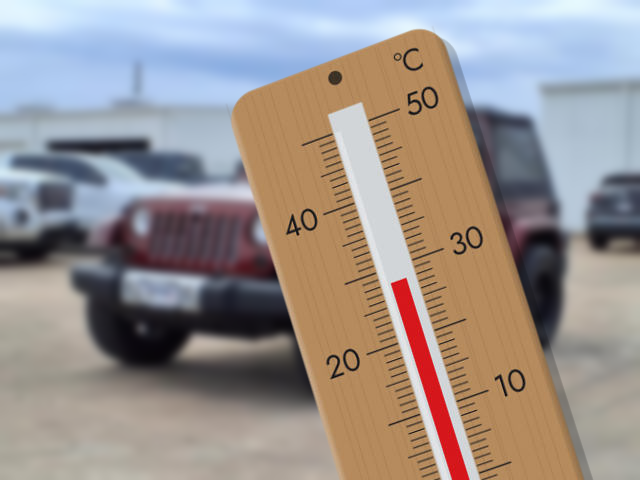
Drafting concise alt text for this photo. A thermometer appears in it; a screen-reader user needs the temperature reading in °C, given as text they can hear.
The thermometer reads 28 °C
